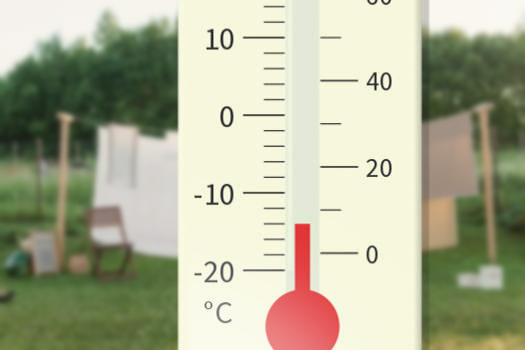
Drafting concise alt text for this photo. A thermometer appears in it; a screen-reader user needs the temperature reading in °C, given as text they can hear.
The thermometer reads -14 °C
